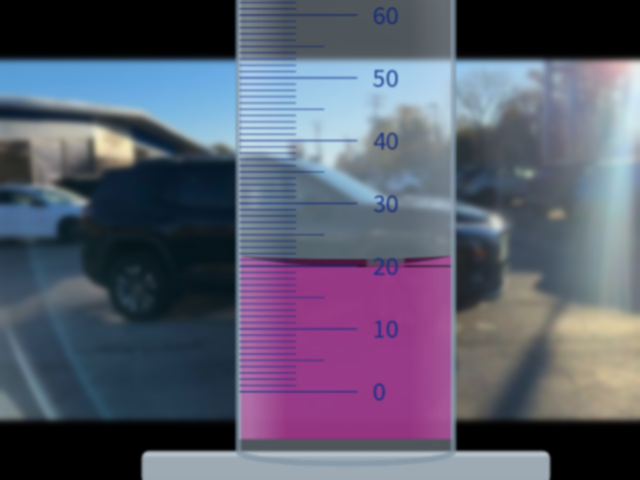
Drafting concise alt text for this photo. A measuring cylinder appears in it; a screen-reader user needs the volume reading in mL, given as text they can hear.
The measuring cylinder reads 20 mL
